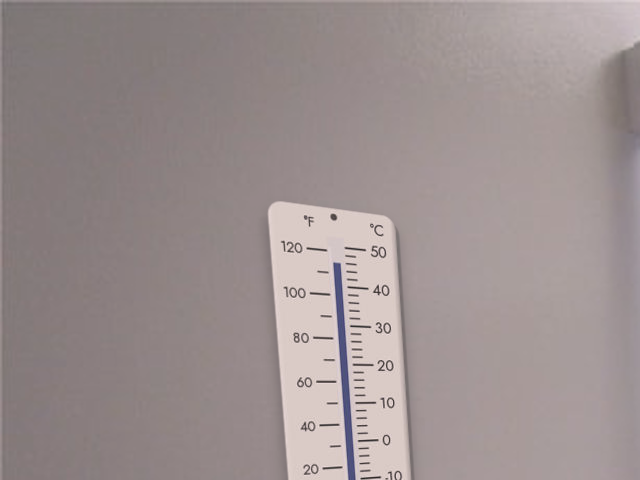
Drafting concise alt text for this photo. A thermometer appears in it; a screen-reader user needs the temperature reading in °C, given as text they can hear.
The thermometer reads 46 °C
